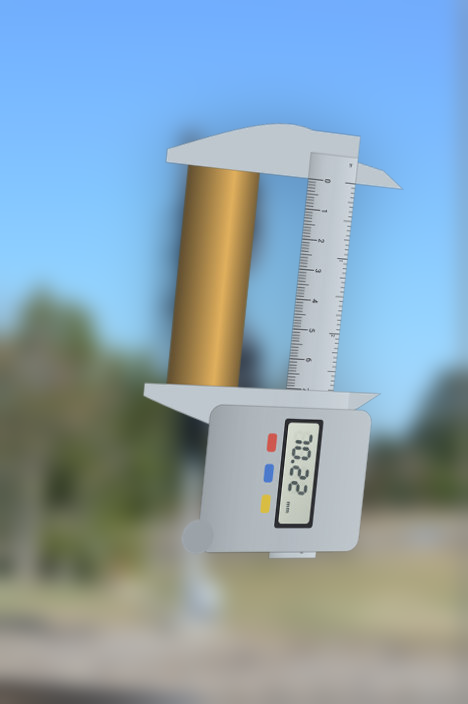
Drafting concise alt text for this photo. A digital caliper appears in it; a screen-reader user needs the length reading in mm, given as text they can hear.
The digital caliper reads 70.22 mm
